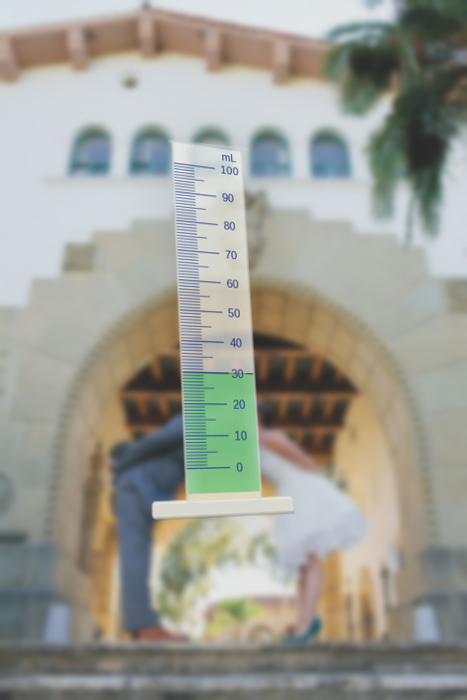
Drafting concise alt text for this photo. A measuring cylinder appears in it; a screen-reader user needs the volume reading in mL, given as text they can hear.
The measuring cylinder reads 30 mL
